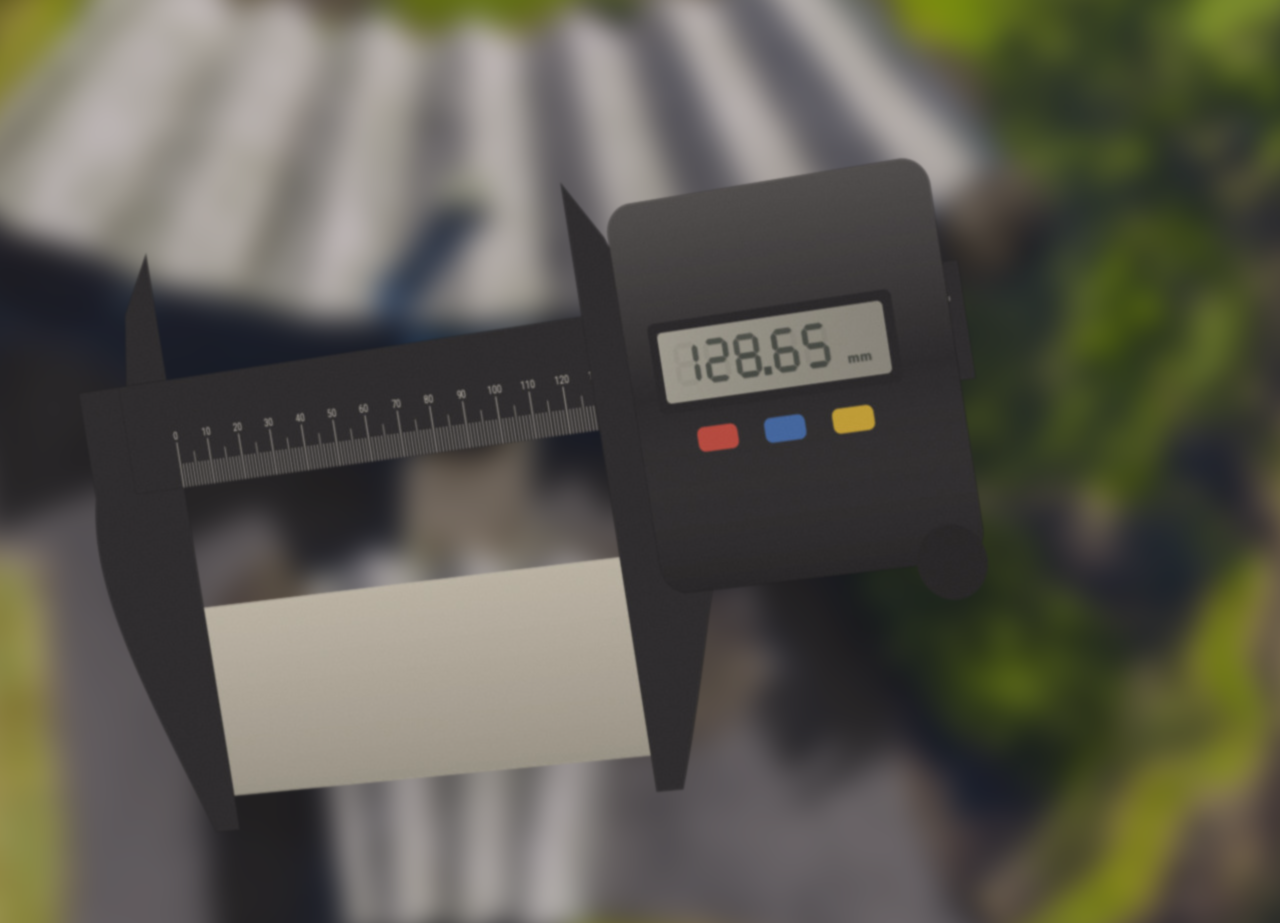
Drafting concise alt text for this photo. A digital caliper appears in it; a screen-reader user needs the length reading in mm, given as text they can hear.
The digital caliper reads 128.65 mm
